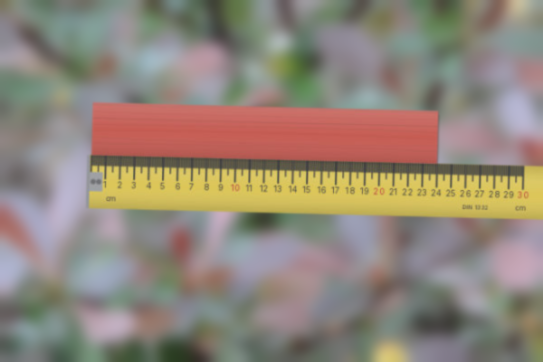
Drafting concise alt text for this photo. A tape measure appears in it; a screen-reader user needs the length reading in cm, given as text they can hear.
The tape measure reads 24 cm
